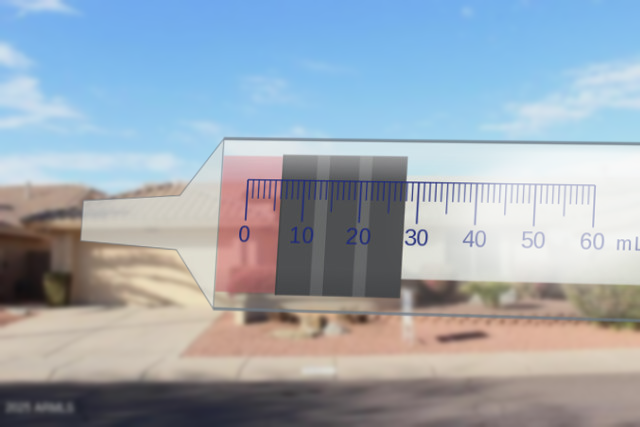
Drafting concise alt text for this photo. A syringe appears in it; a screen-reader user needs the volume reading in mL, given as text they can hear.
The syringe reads 6 mL
